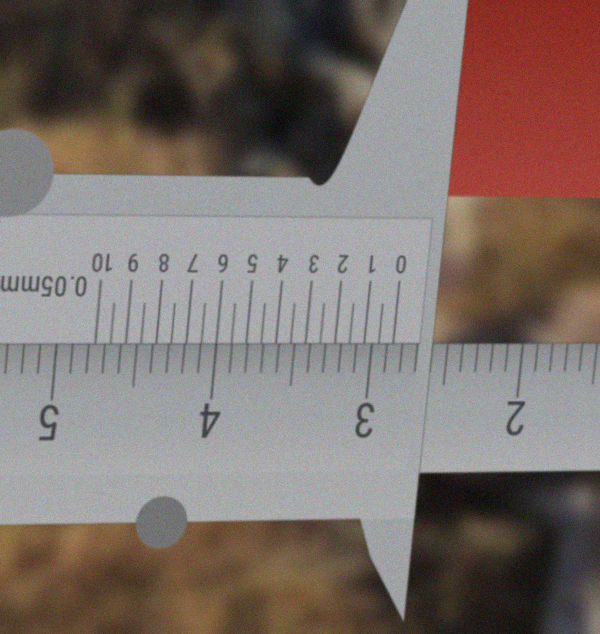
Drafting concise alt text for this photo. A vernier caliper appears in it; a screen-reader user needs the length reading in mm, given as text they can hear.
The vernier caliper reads 28.6 mm
